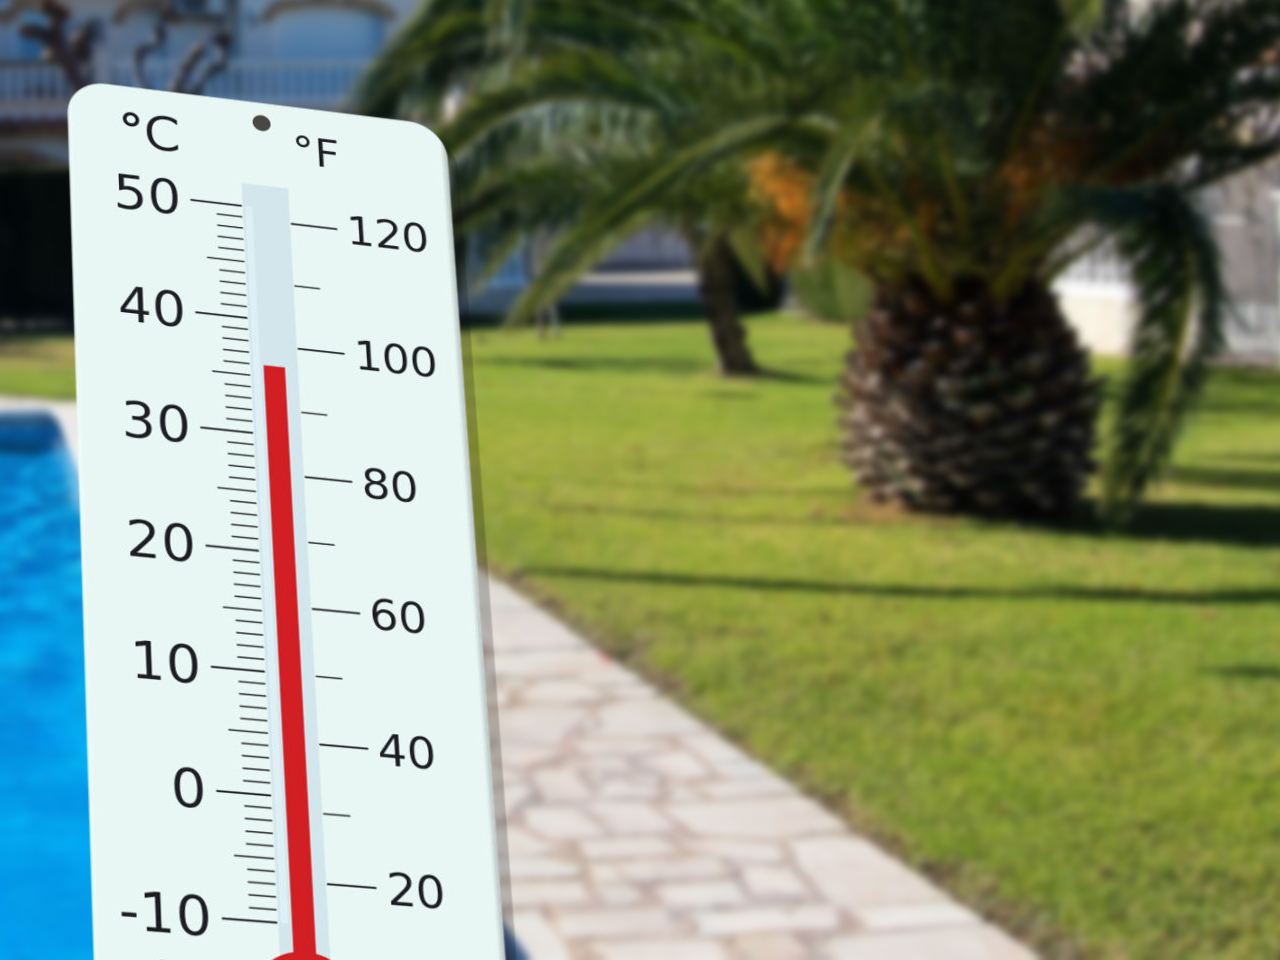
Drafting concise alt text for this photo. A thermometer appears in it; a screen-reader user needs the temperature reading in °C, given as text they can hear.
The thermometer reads 36 °C
